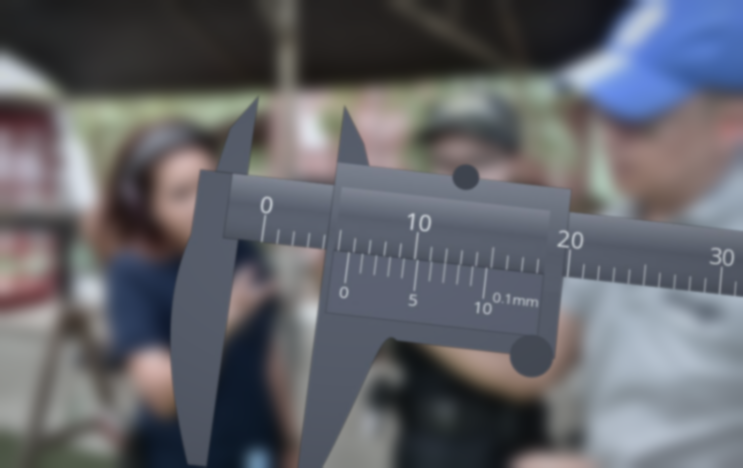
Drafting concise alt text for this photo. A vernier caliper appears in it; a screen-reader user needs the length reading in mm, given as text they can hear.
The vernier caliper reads 5.7 mm
